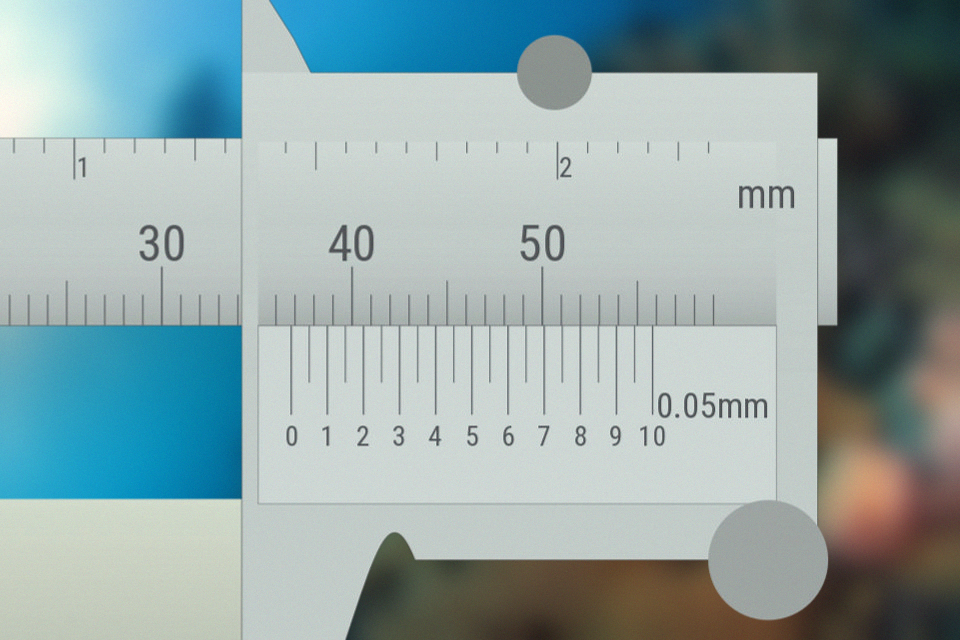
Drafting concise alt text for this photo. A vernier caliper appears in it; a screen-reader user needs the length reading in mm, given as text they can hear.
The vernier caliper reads 36.8 mm
